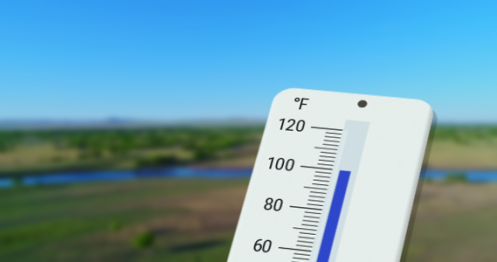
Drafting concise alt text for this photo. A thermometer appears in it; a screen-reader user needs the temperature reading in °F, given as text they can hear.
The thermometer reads 100 °F
